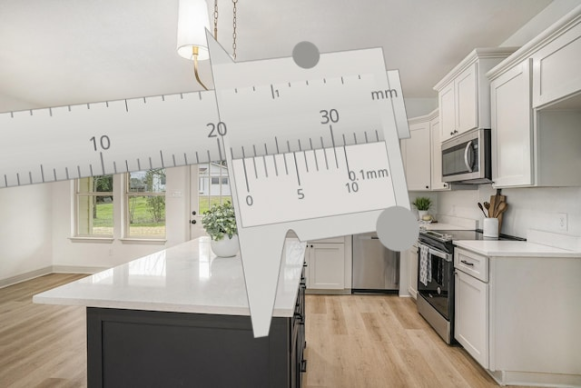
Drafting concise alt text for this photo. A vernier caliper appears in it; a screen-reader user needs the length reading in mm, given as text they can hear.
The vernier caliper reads 21.9 mm
